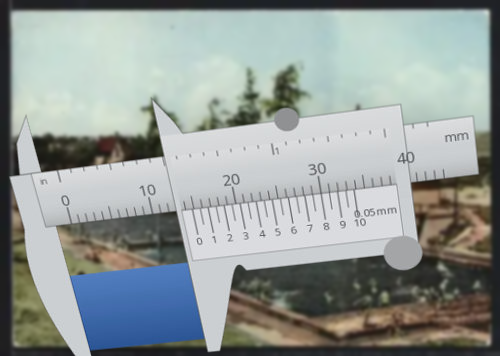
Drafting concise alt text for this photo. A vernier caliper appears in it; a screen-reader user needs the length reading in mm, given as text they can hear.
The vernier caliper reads 14.8 mm
